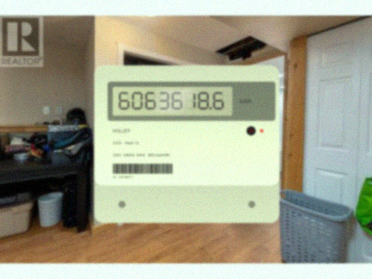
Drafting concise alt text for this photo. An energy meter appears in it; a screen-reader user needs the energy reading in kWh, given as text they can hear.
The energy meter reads 6063618.6 kWh
